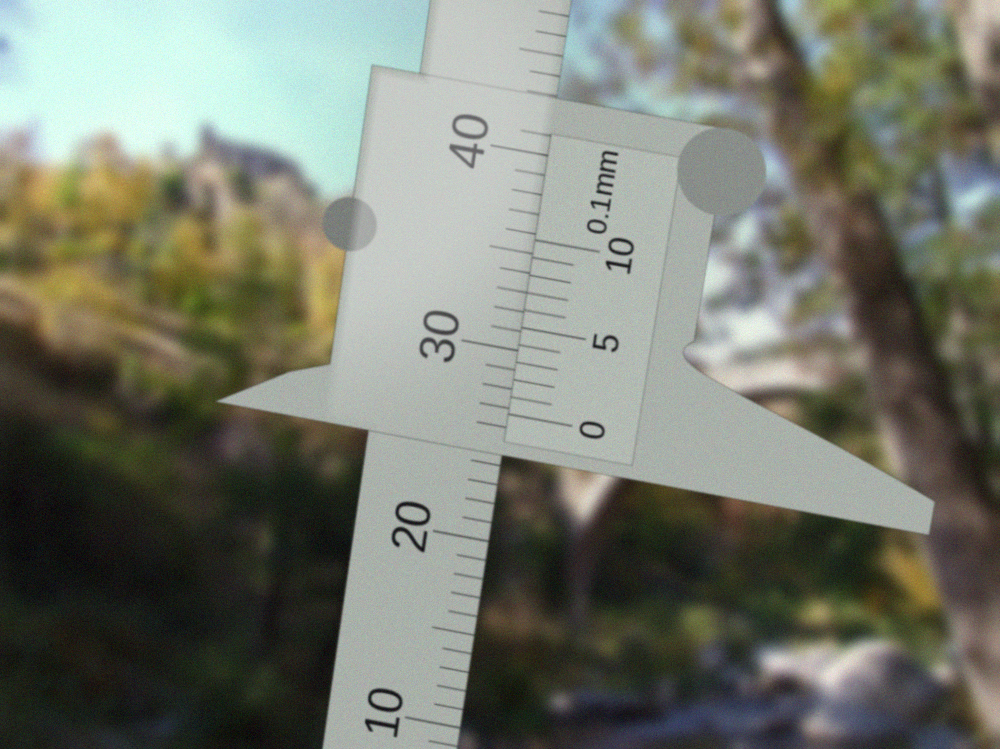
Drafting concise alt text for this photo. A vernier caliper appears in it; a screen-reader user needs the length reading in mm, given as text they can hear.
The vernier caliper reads 26.7 mm
